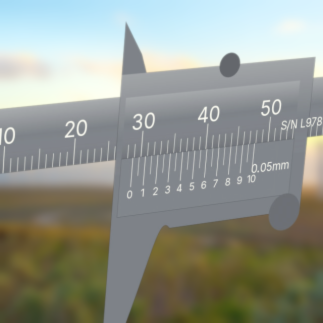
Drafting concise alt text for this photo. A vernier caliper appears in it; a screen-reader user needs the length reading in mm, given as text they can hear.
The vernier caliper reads 28.8 mm
